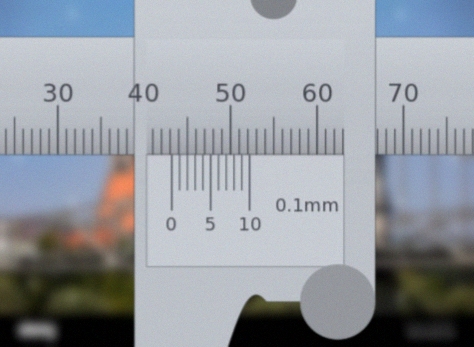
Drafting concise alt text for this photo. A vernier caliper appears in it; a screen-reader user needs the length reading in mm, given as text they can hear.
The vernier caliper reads 43.2 mm
